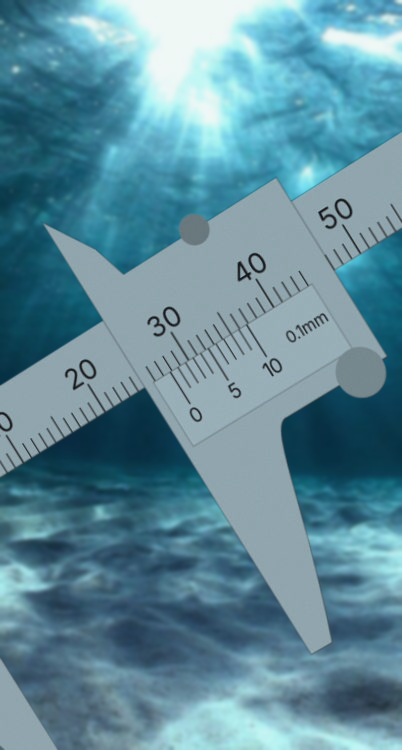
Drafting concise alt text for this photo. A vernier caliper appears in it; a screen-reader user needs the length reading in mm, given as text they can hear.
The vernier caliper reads 27.8 mm
